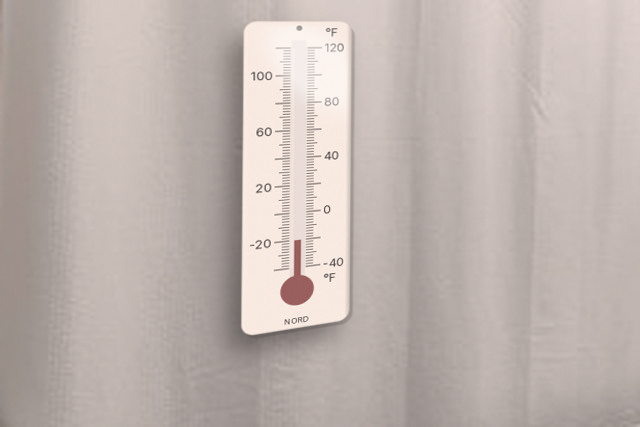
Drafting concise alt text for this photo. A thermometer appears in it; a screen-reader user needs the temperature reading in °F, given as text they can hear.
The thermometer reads -20 °F
